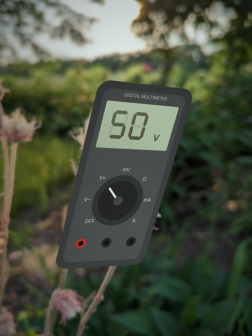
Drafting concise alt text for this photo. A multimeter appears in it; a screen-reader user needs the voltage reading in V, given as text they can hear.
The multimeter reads 50 V
